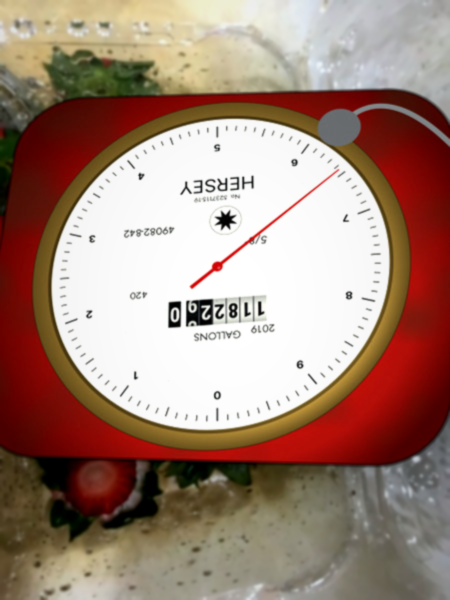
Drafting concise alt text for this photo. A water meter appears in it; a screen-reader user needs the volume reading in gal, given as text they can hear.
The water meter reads 1182286.4 gal
